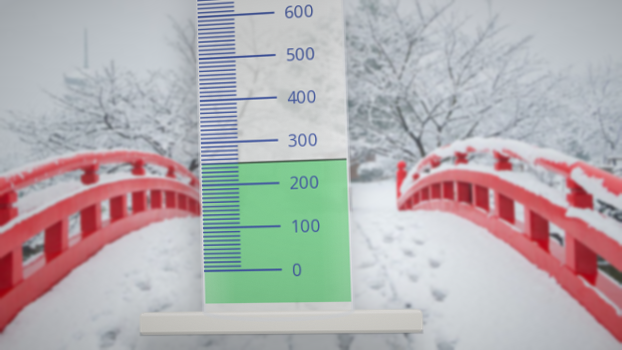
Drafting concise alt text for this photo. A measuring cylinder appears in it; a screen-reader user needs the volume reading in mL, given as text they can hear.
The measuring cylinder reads 250 mL
